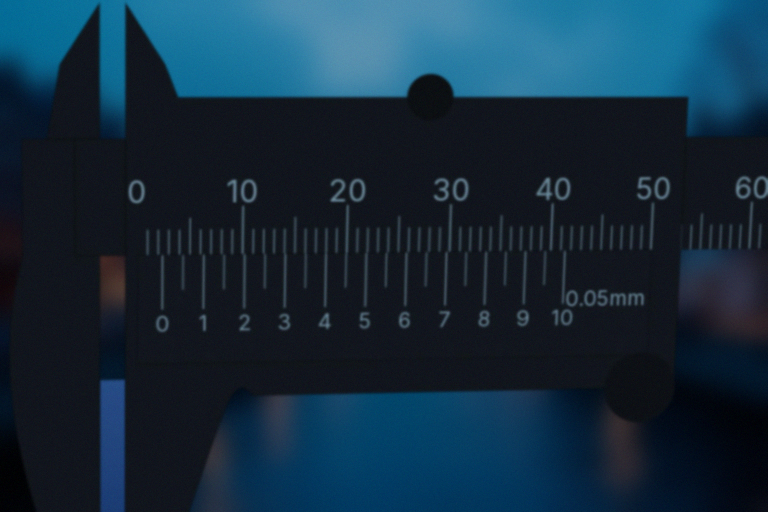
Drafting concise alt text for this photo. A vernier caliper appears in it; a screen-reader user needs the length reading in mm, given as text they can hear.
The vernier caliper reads 2.4 mm
